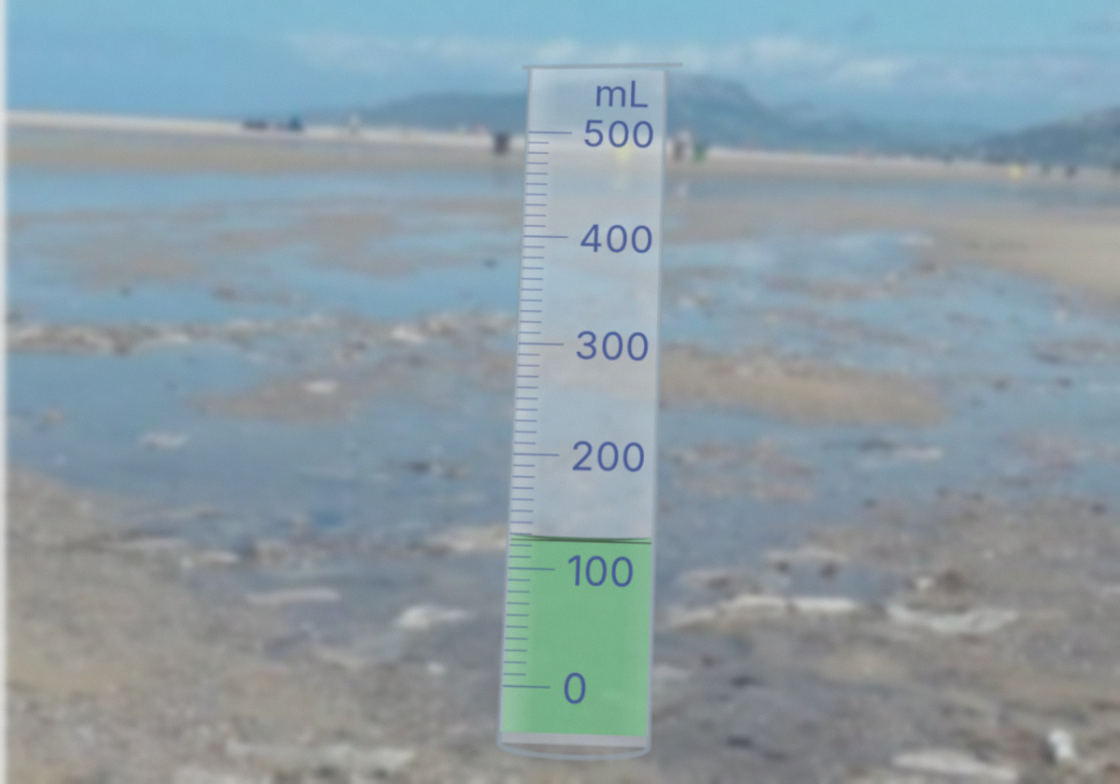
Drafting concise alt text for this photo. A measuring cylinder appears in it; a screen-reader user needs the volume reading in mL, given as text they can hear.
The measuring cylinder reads 125 mL
